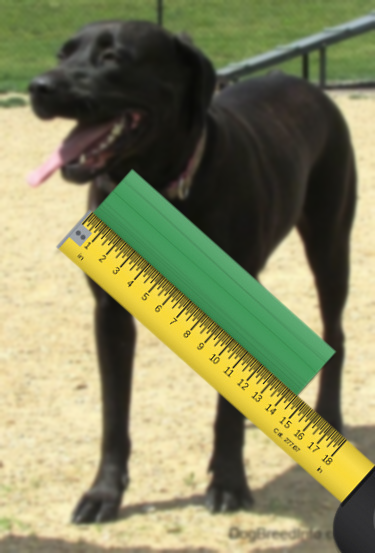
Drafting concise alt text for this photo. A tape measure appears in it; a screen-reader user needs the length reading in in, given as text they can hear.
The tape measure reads 14.5 in
